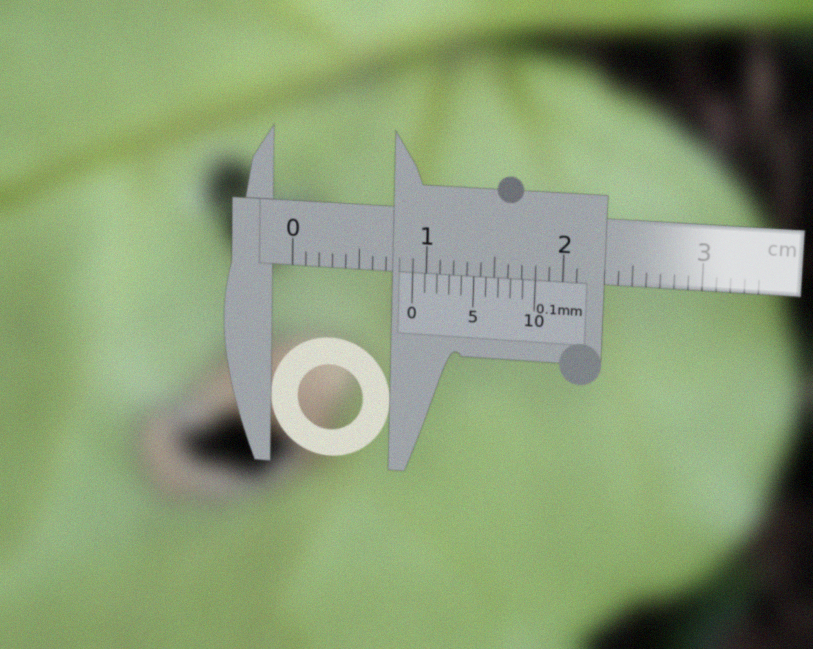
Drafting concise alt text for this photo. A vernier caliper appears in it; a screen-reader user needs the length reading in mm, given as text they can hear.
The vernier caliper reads 9.0 mm
